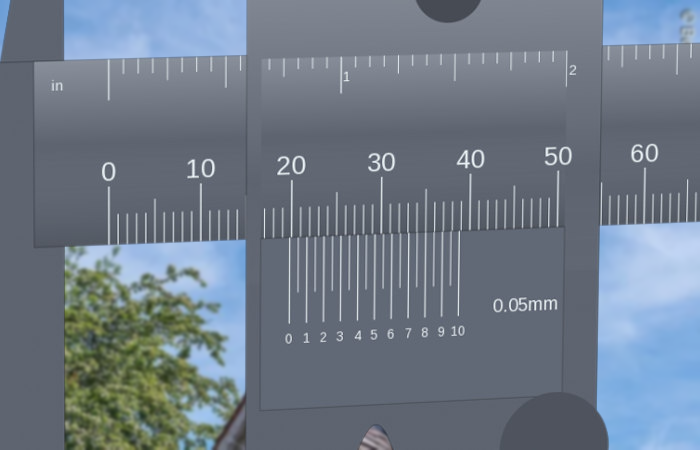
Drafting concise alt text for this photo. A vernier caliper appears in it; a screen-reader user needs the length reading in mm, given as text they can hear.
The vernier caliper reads 19.8 mm
